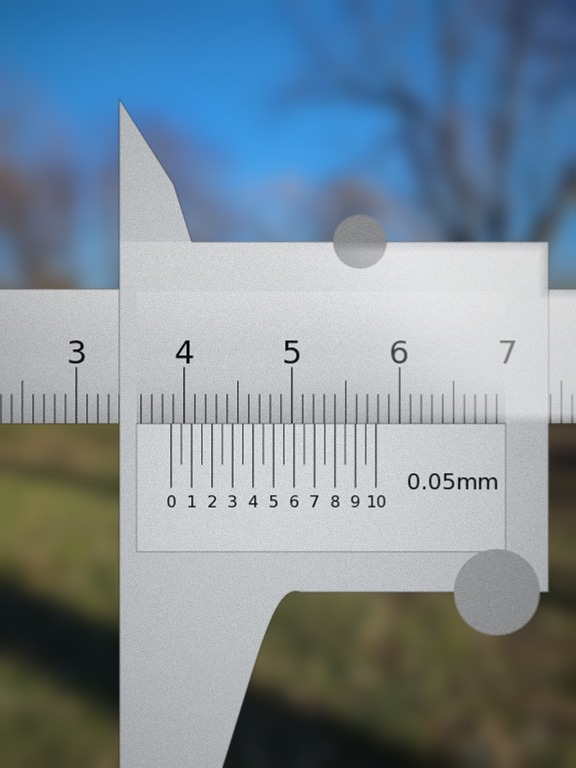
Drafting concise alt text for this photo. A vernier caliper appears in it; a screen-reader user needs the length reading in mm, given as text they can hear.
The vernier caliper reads 38.8 mm
